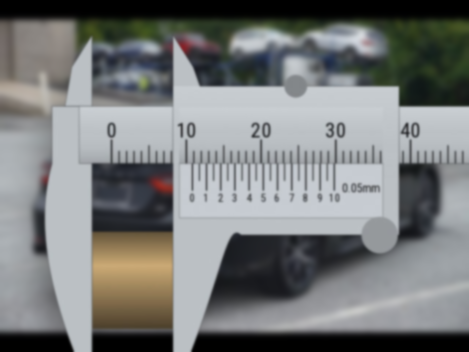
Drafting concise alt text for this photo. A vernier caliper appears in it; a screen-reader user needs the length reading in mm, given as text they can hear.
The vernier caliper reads 10.8 mm
